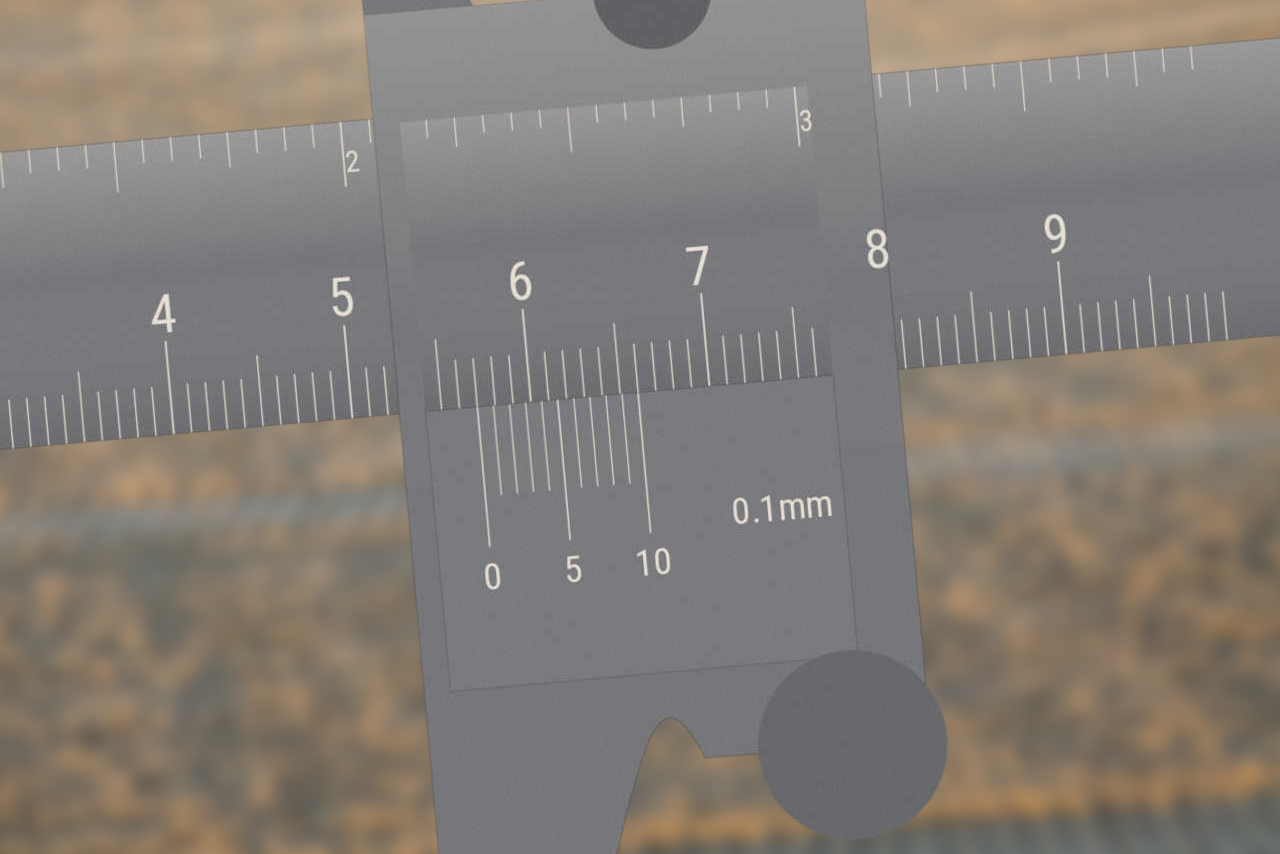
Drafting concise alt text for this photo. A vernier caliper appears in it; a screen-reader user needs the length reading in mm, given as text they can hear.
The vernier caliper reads 57.0 mm
